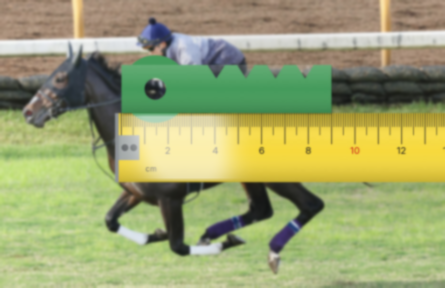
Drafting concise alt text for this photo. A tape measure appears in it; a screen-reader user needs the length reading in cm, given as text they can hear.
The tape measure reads 9 cm
